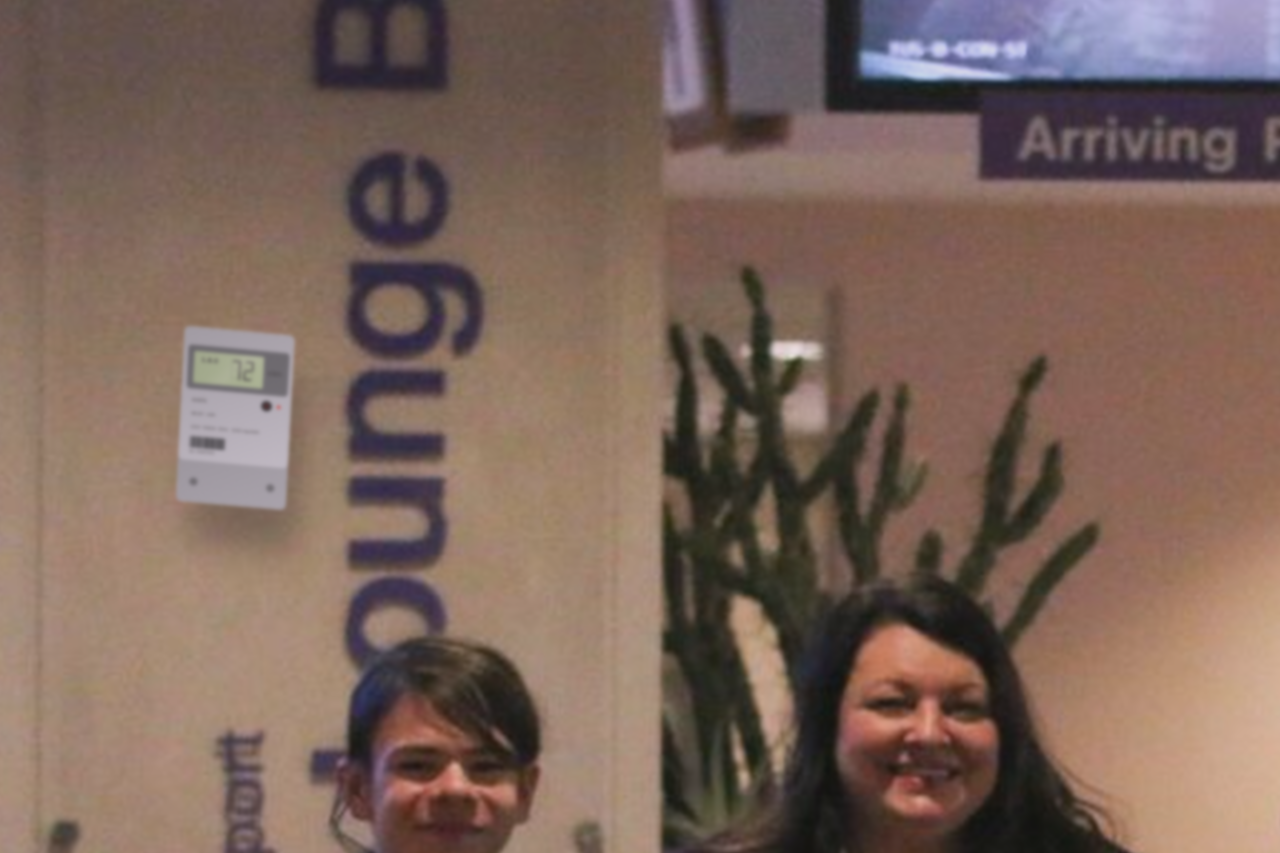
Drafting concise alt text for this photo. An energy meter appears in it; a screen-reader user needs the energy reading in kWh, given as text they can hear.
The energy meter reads 72 kWh
